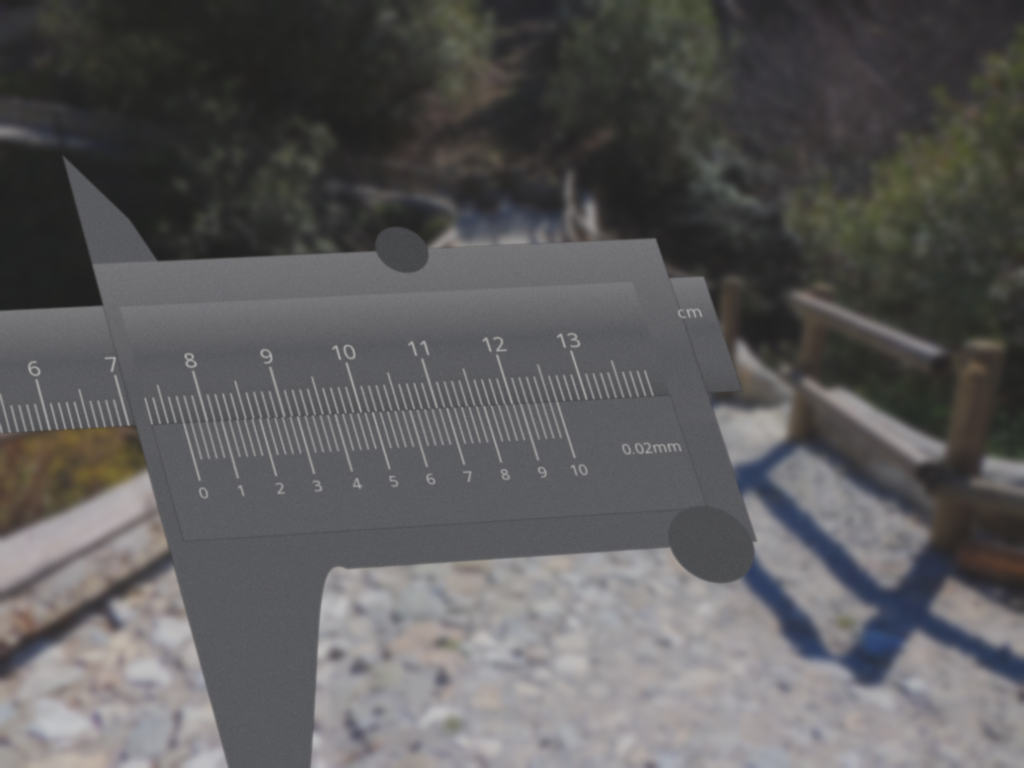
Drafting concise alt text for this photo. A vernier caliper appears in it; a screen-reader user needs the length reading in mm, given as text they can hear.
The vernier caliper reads 77.0 mm
